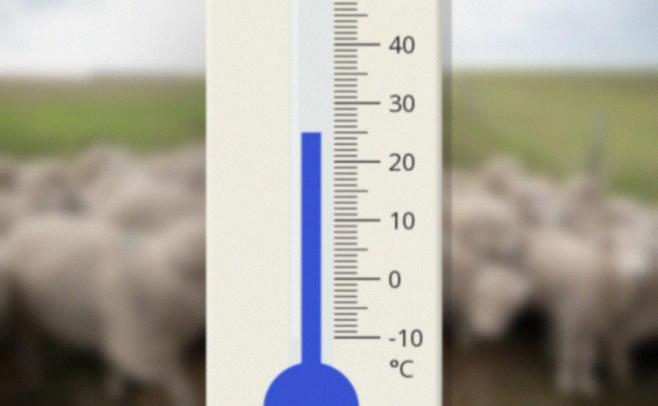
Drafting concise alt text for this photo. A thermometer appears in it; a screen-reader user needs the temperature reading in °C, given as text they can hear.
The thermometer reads 25 °C
